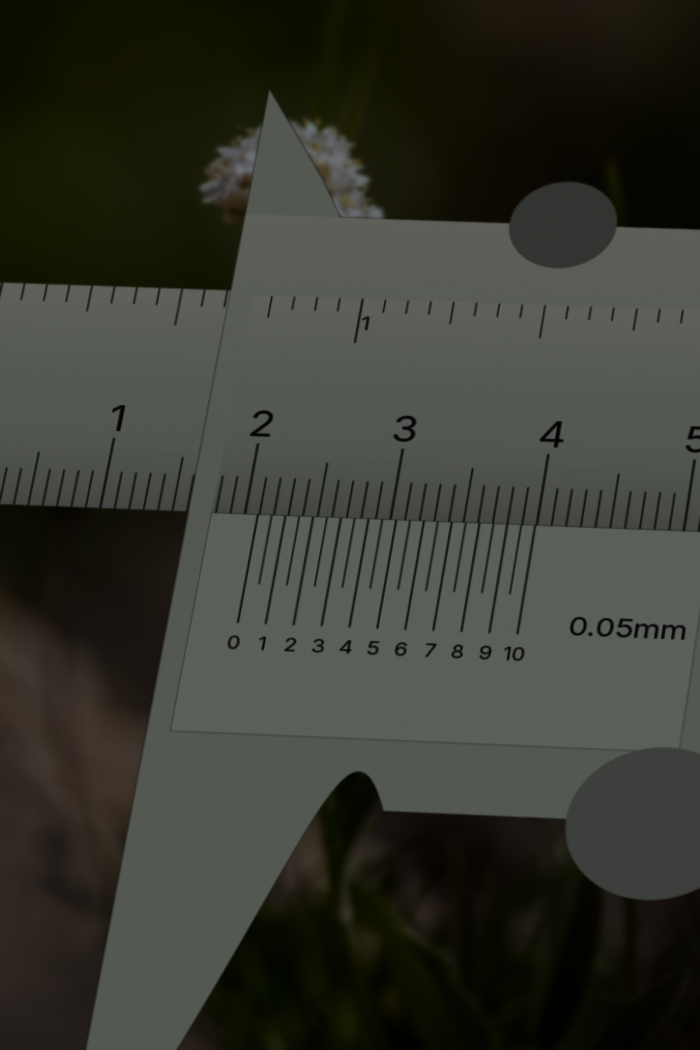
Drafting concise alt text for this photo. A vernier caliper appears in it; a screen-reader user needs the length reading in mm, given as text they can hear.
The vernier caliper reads 20.9 mm
